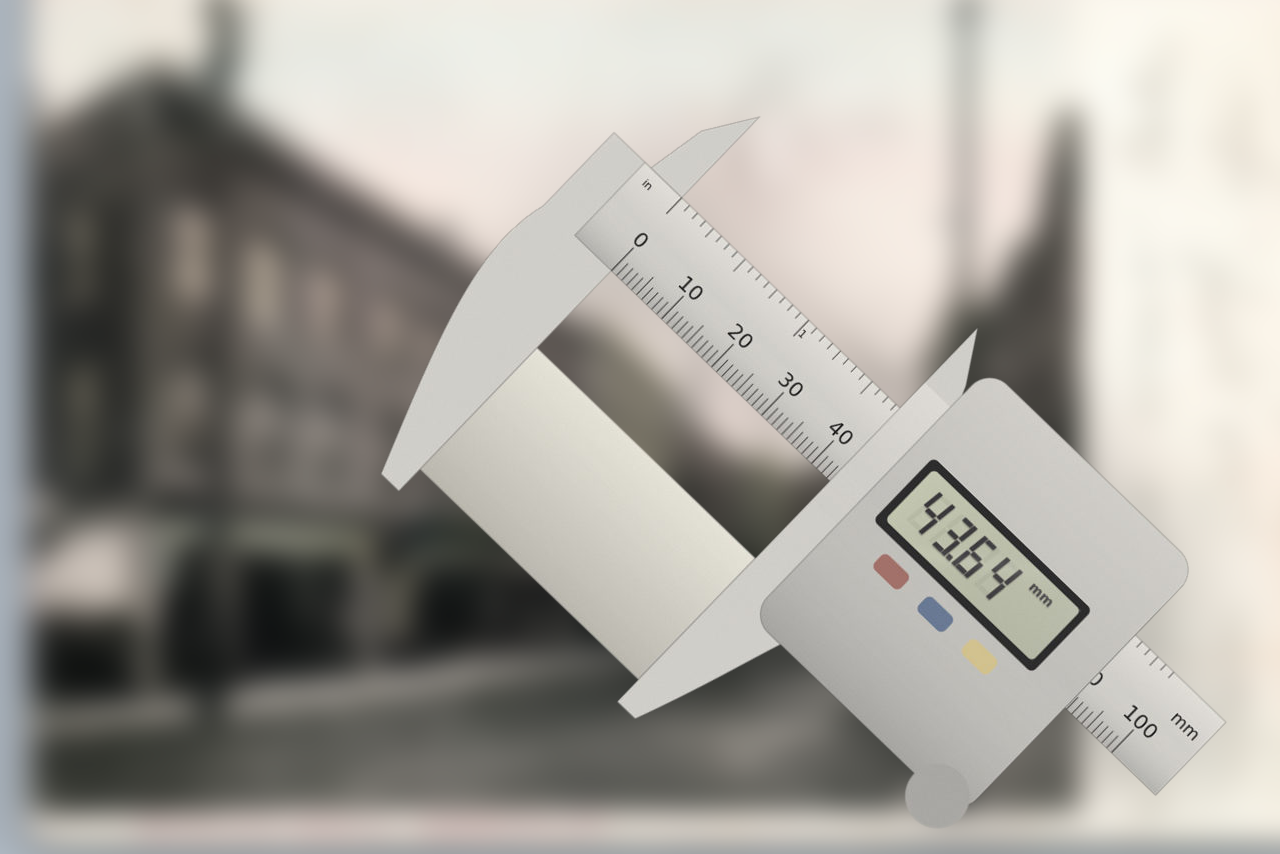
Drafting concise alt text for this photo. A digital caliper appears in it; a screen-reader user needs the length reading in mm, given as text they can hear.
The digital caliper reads 43.64 mm
